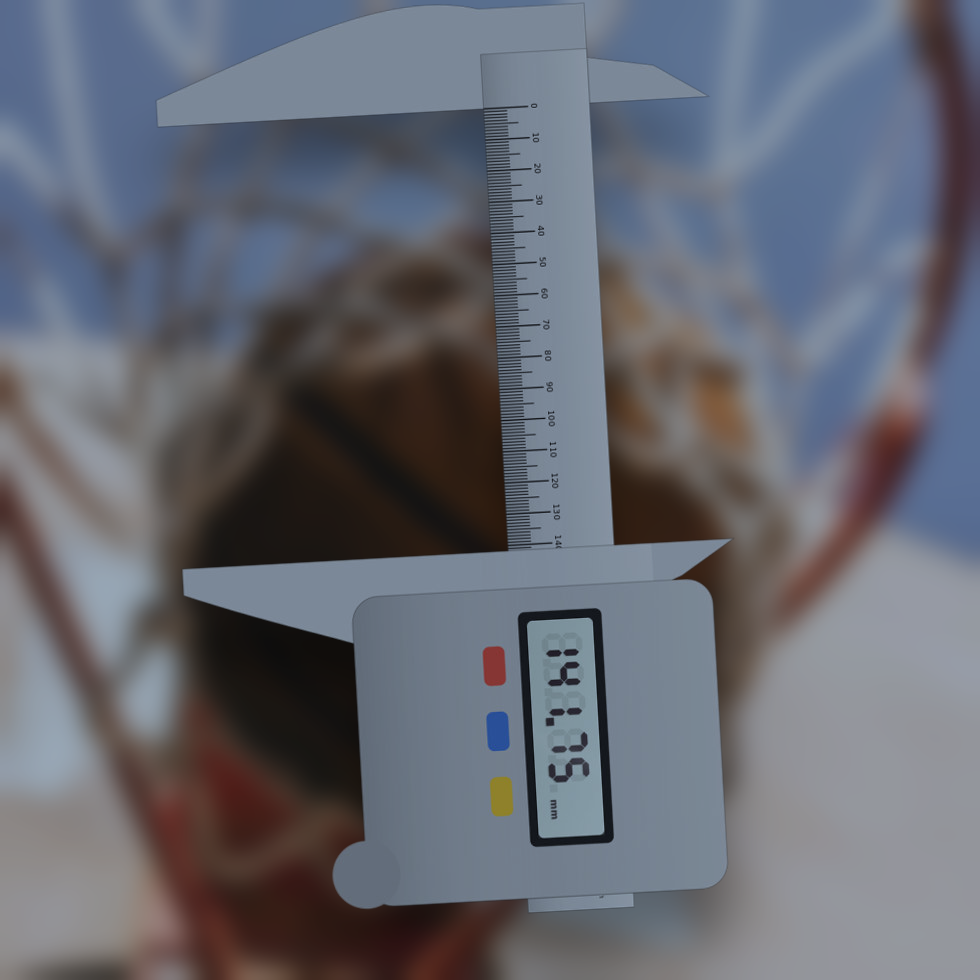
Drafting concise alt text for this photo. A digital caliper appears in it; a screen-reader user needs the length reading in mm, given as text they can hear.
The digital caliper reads 141.75 mm
